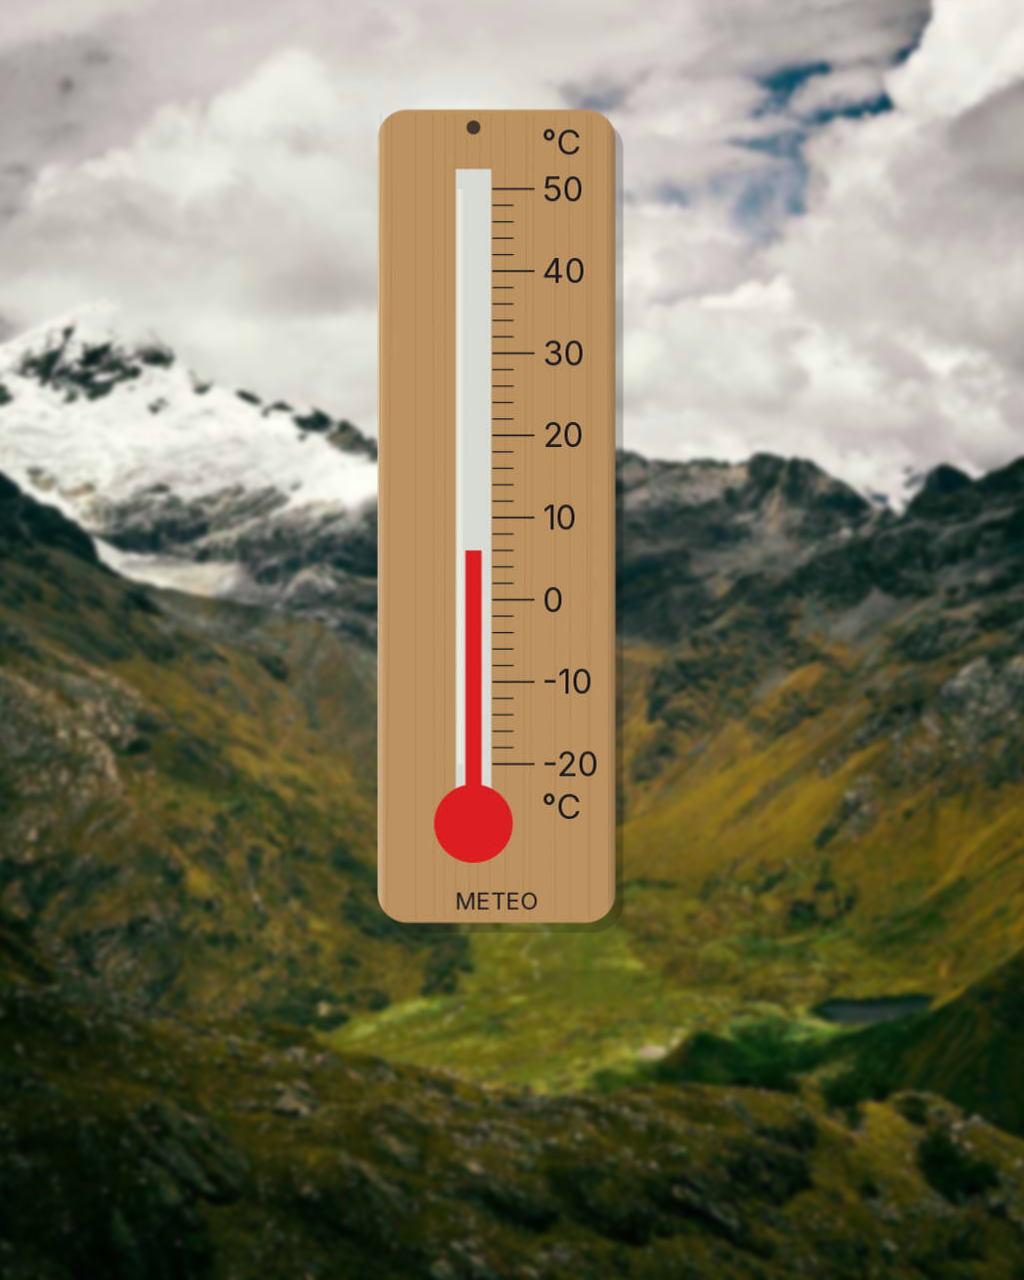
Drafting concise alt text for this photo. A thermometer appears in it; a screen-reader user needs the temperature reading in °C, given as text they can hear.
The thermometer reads 6 °C
